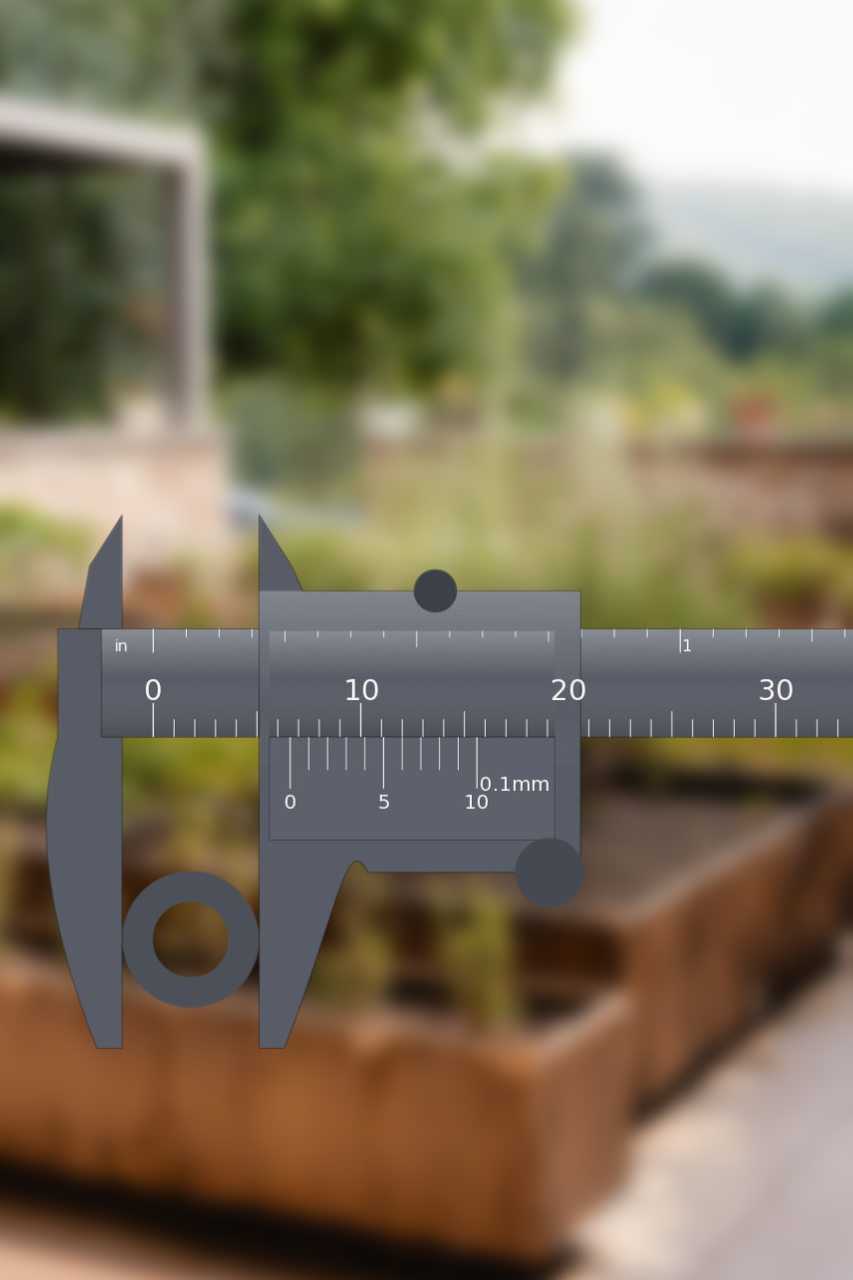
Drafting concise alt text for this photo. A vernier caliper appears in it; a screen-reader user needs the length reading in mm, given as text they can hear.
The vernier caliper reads 6.6 mm
